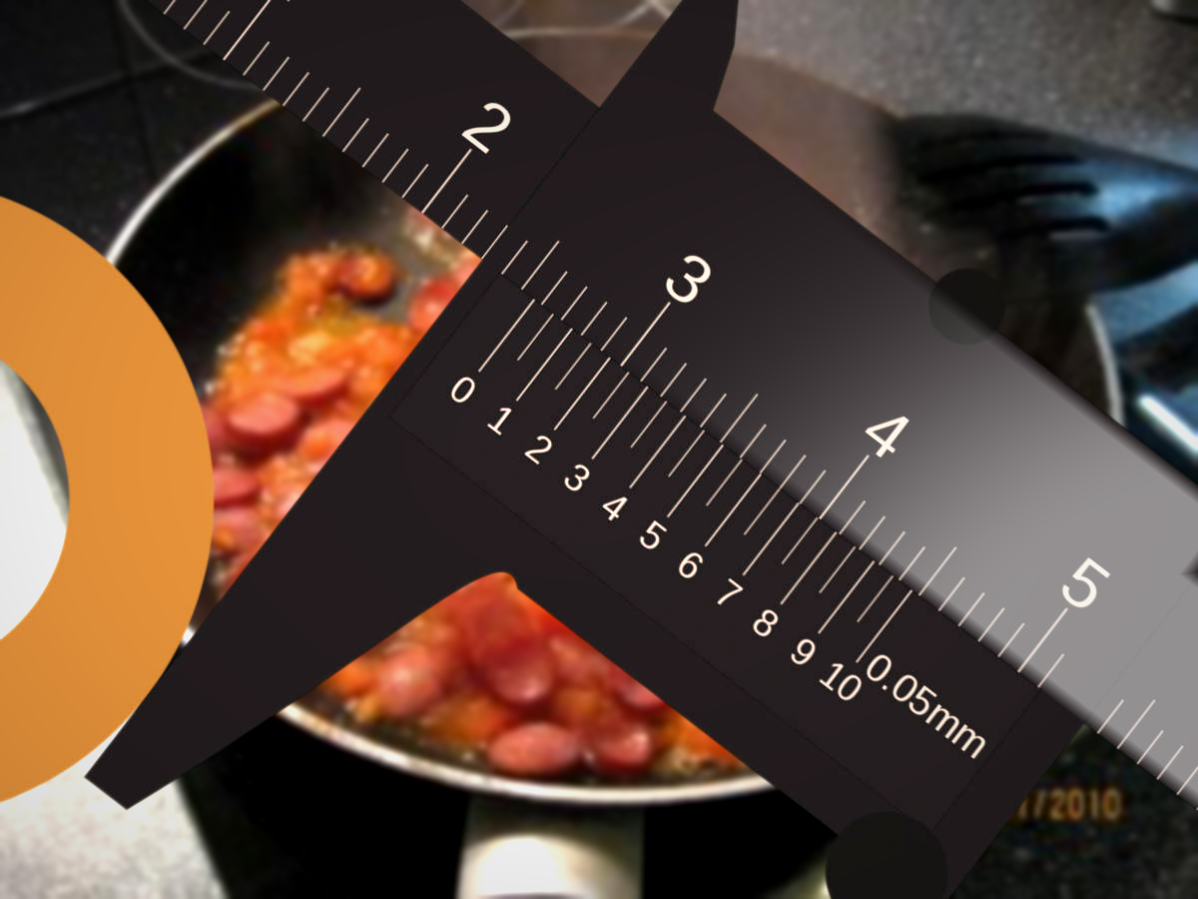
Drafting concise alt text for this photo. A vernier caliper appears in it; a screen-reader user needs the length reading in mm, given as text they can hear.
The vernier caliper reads 25.65 mm
